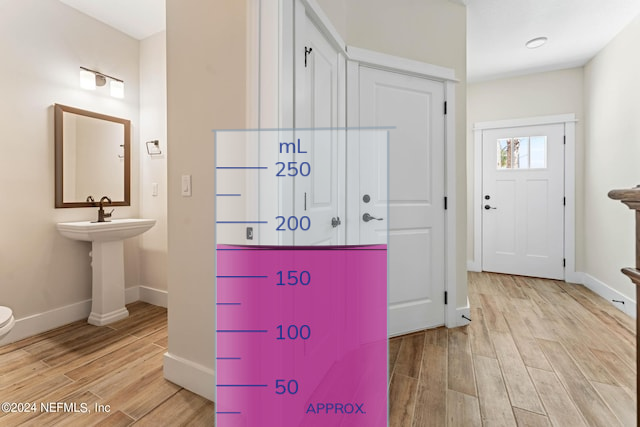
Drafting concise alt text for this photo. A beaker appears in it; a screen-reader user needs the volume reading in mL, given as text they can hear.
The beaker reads 175 mL
